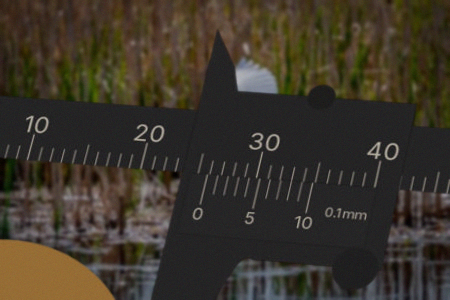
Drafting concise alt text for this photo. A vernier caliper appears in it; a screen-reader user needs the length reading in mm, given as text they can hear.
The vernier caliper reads 25.8 mm
